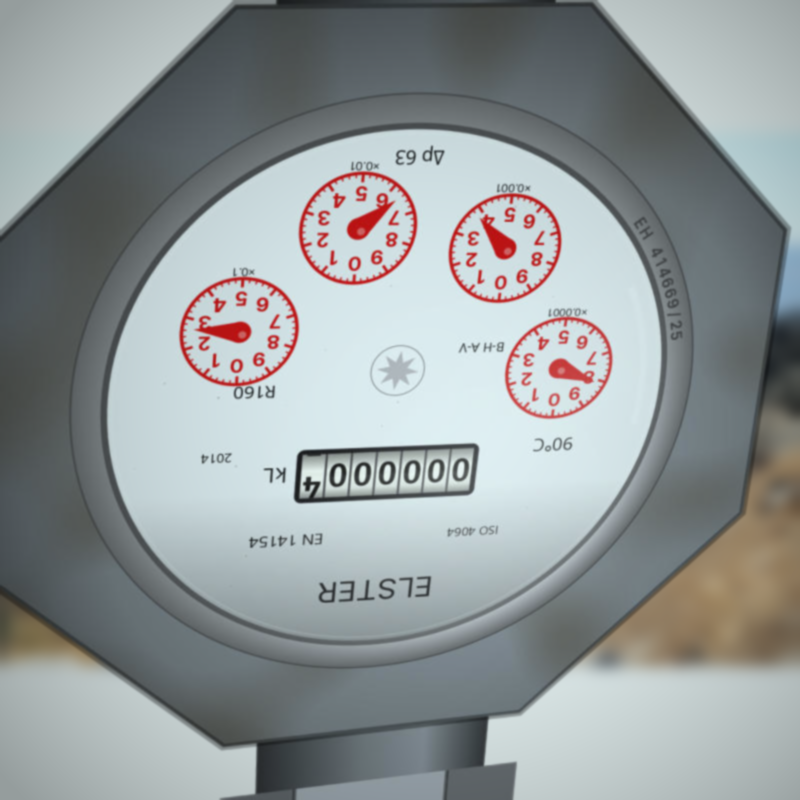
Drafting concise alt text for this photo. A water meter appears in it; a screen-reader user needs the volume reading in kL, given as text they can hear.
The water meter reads 4.2638 kL
